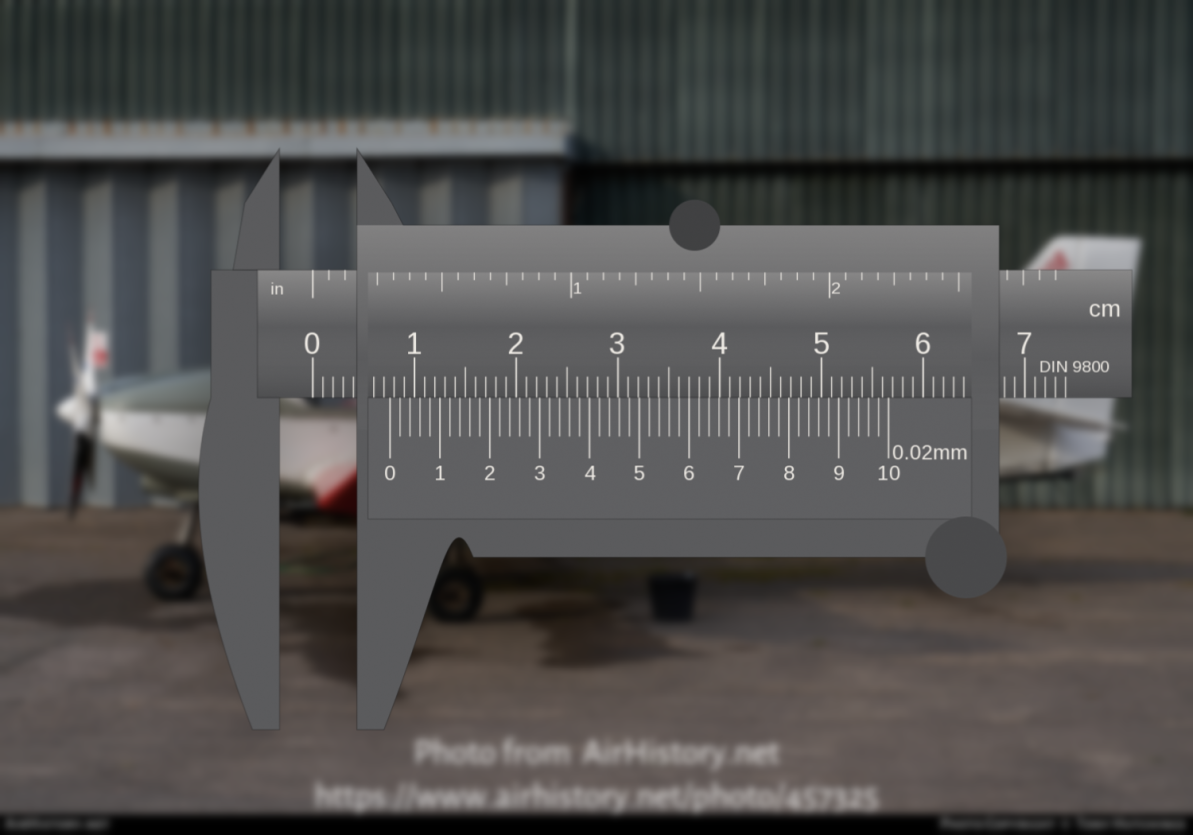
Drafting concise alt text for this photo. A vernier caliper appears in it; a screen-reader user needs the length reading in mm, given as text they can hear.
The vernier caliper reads 7.6 mm
